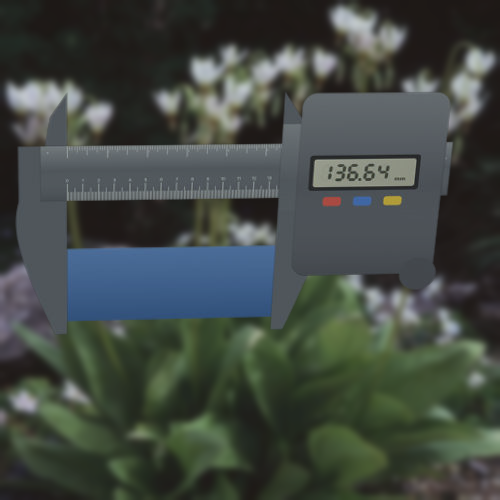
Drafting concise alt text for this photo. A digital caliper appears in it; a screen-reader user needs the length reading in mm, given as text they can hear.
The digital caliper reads 136.64 mm
